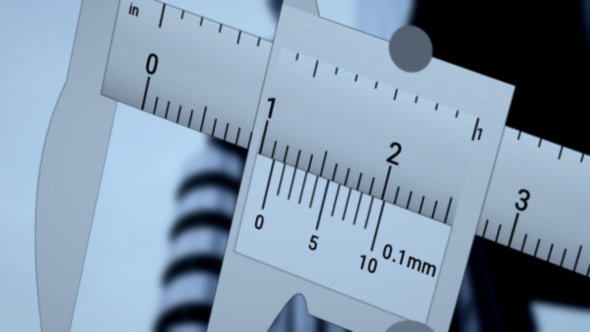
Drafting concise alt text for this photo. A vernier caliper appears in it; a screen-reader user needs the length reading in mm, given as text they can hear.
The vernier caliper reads 11.2 mm
